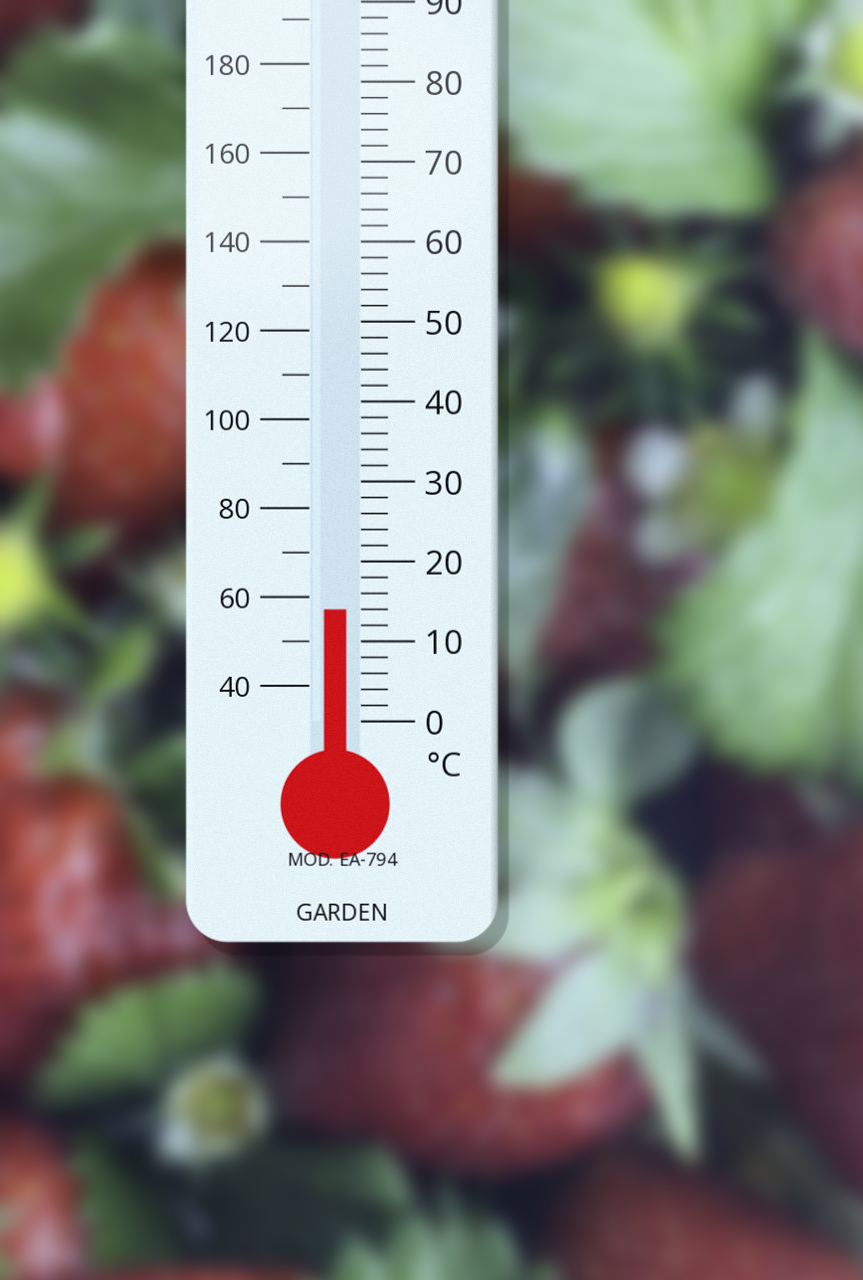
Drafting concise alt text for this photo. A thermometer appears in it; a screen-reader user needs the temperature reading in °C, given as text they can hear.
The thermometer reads 14 °C
